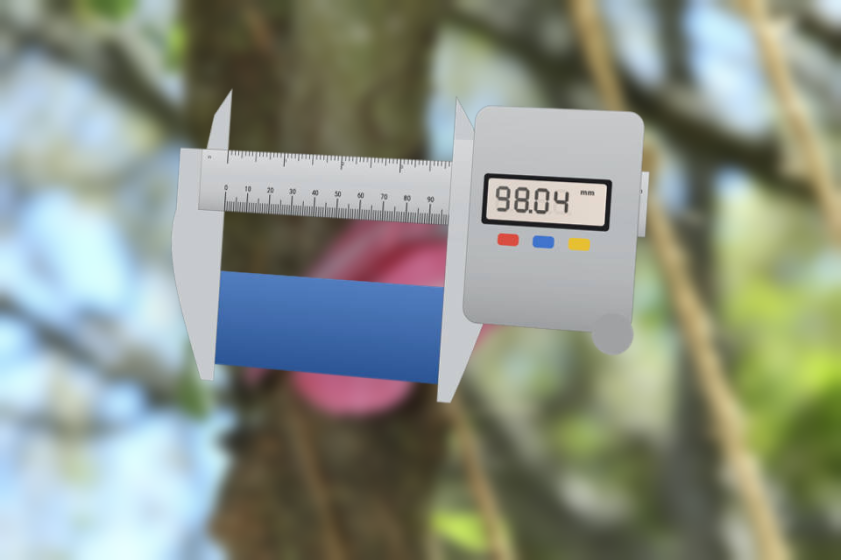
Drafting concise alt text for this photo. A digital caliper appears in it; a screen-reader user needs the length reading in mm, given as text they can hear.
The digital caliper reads 98.04 mm
